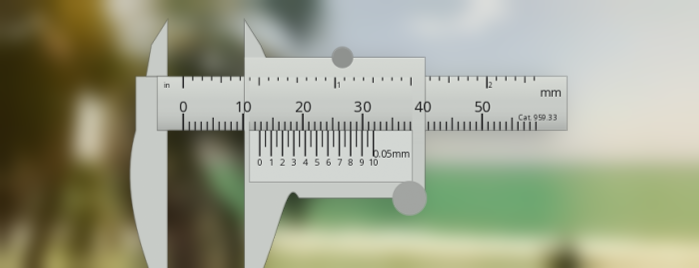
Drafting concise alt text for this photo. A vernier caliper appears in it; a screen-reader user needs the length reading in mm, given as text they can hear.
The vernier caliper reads 12.8 mm
